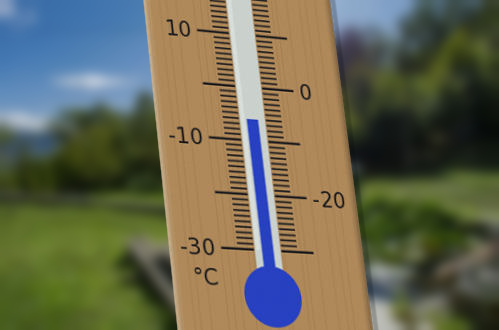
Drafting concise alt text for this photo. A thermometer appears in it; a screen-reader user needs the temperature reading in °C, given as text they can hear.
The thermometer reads -6 °C
